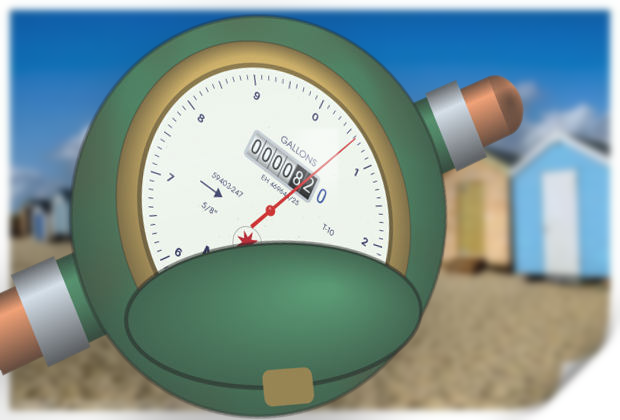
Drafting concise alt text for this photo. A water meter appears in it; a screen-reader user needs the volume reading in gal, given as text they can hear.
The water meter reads 820.6 gal
